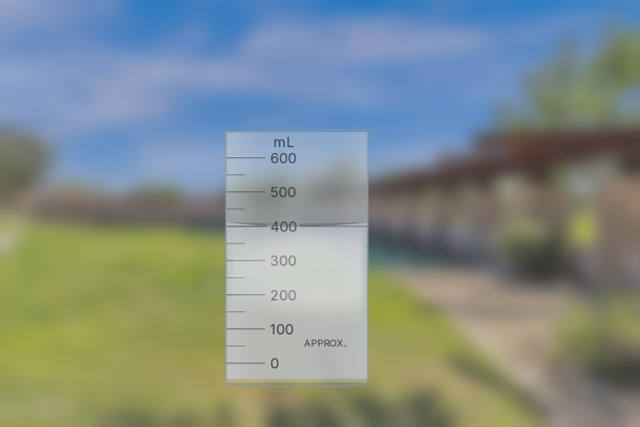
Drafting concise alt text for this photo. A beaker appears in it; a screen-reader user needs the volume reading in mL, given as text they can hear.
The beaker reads 400 mL
